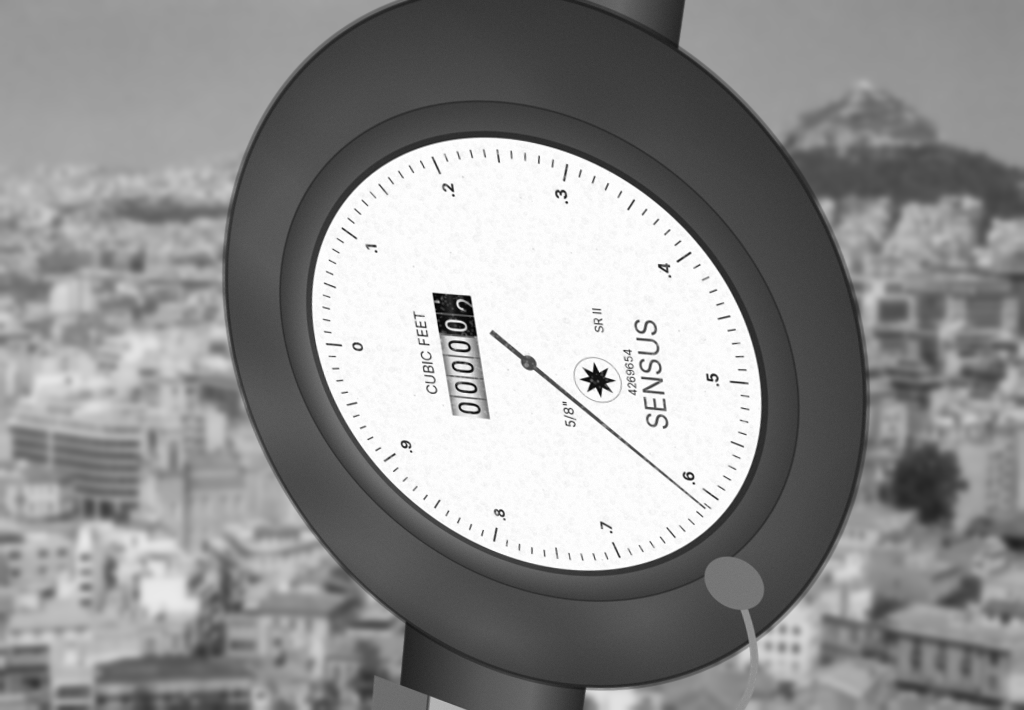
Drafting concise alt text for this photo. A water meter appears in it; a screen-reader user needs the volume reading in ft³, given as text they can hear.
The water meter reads 1.61 ft³
